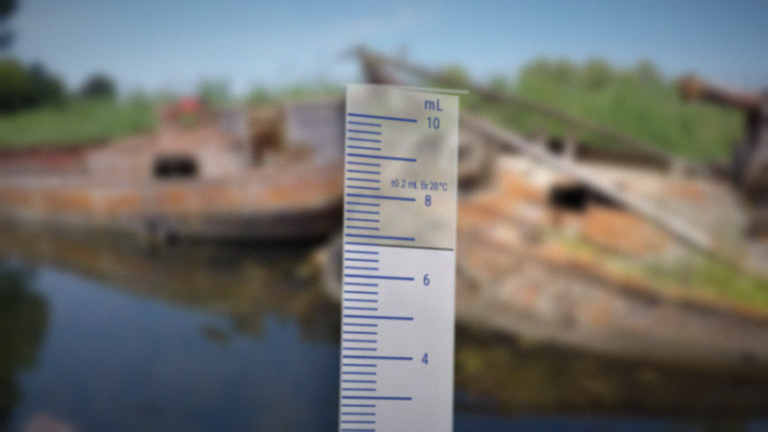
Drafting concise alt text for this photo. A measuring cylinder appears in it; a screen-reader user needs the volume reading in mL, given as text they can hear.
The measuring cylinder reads 6.8 mL
